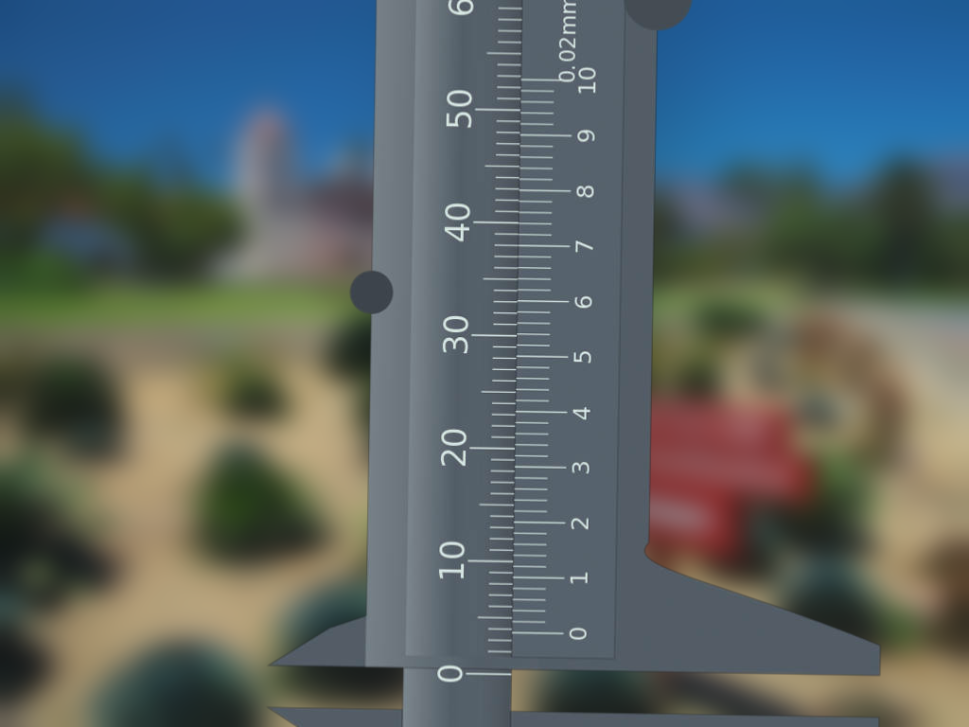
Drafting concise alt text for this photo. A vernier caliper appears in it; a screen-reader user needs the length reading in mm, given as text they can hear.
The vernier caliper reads 3.7 mm
